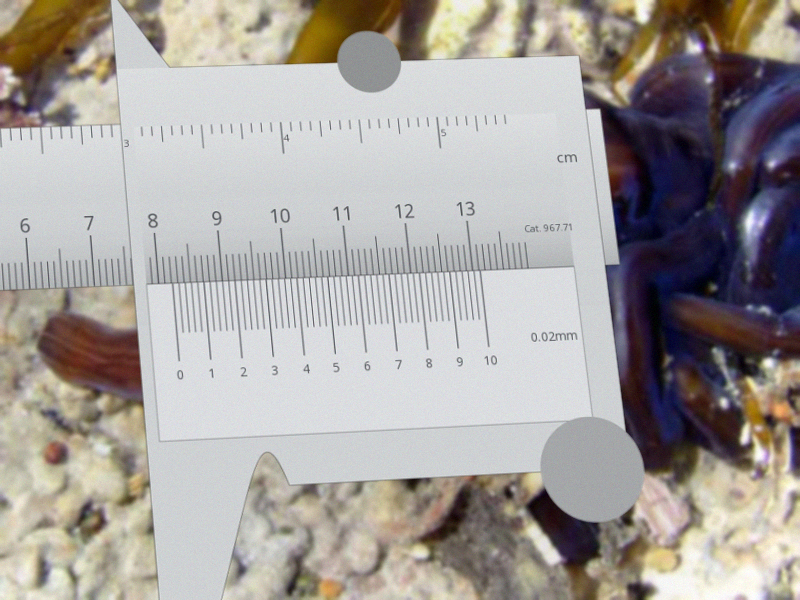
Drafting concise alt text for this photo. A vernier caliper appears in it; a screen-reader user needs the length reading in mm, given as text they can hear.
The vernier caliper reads 82.2 mm
